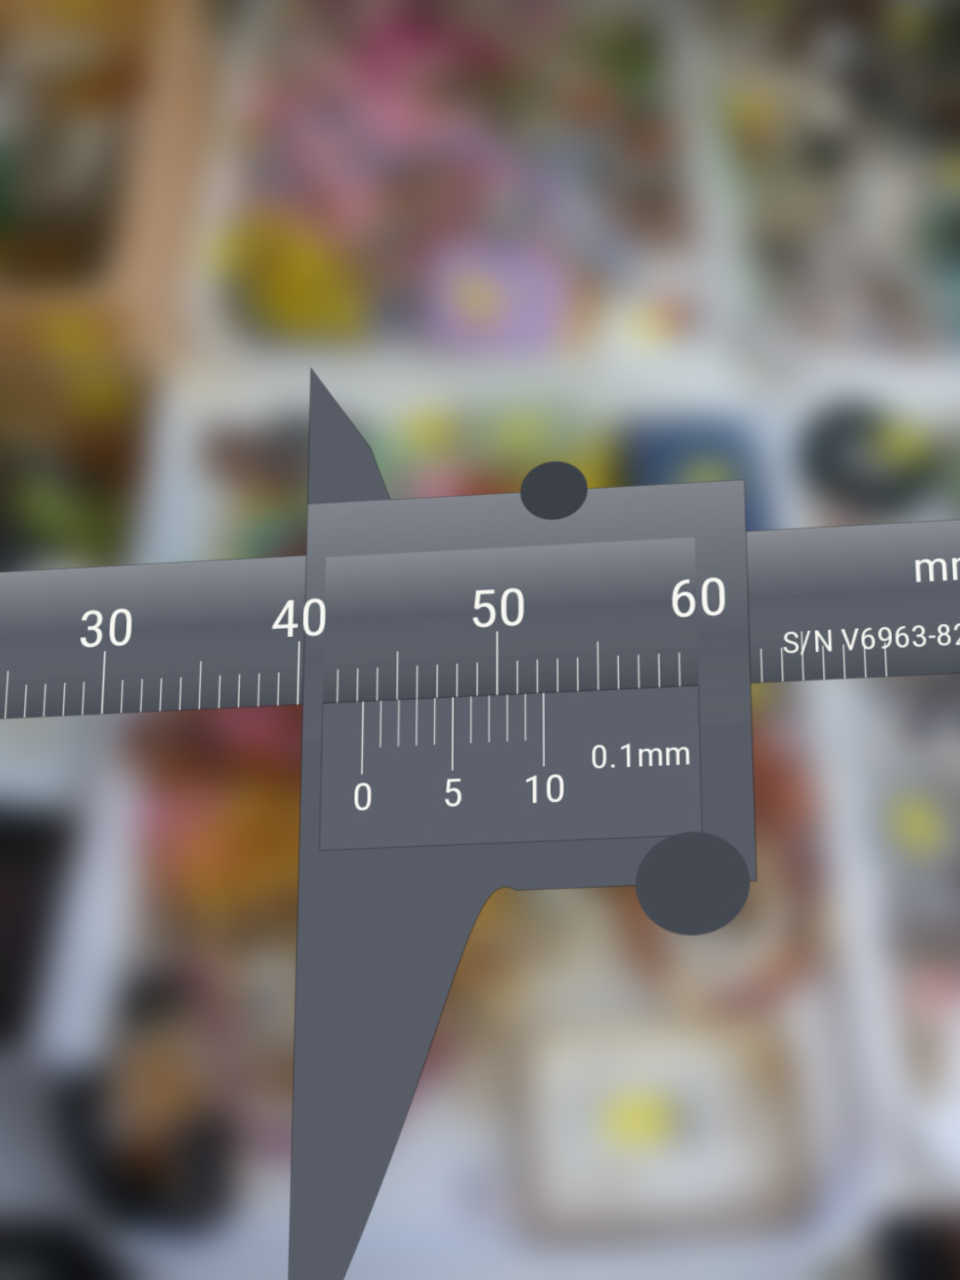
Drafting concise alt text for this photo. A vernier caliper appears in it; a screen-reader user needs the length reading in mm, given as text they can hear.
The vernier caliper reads 43.3 mm
